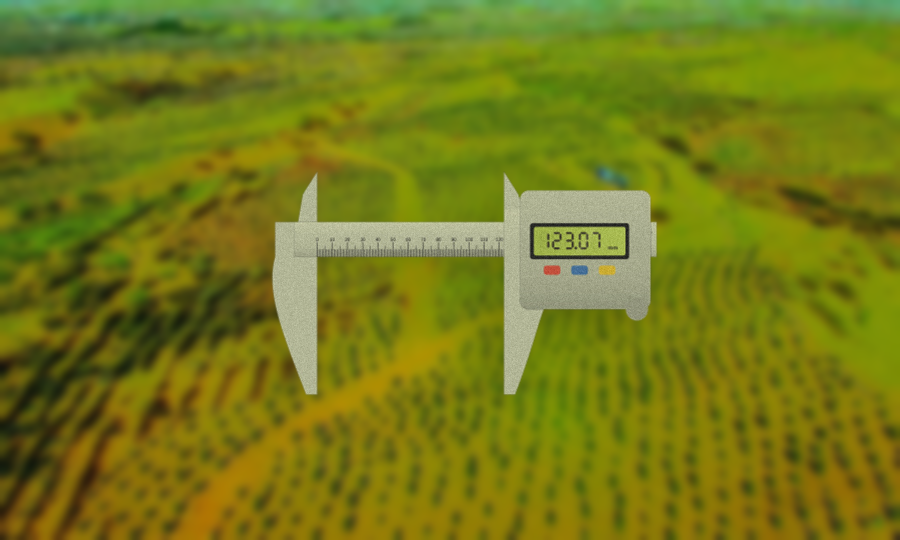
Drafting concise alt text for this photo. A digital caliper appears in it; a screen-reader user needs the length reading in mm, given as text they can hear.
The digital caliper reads 123.07 mm
